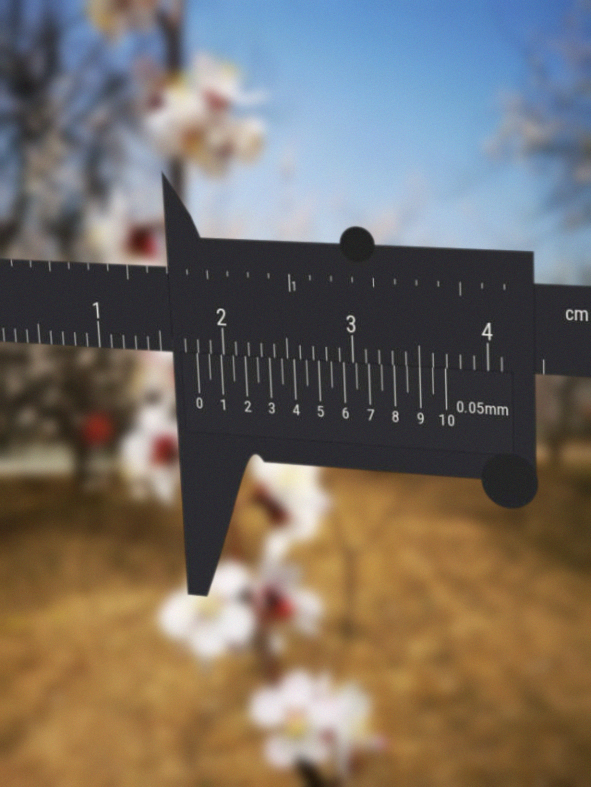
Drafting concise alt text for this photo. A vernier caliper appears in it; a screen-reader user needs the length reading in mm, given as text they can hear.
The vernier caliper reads 17.9 mm
